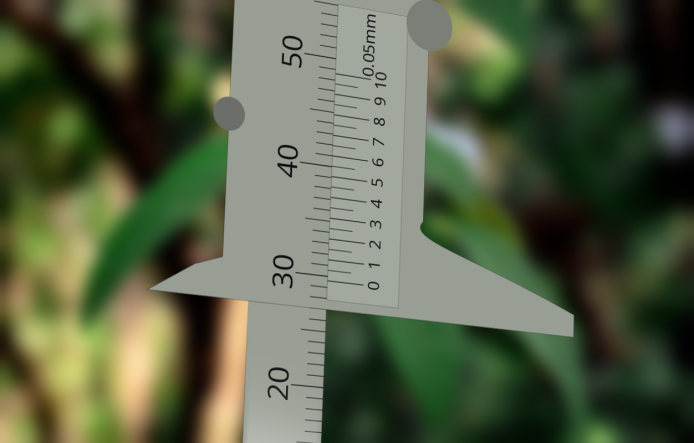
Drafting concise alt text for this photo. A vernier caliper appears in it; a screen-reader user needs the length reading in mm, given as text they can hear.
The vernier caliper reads 29.6 mm
